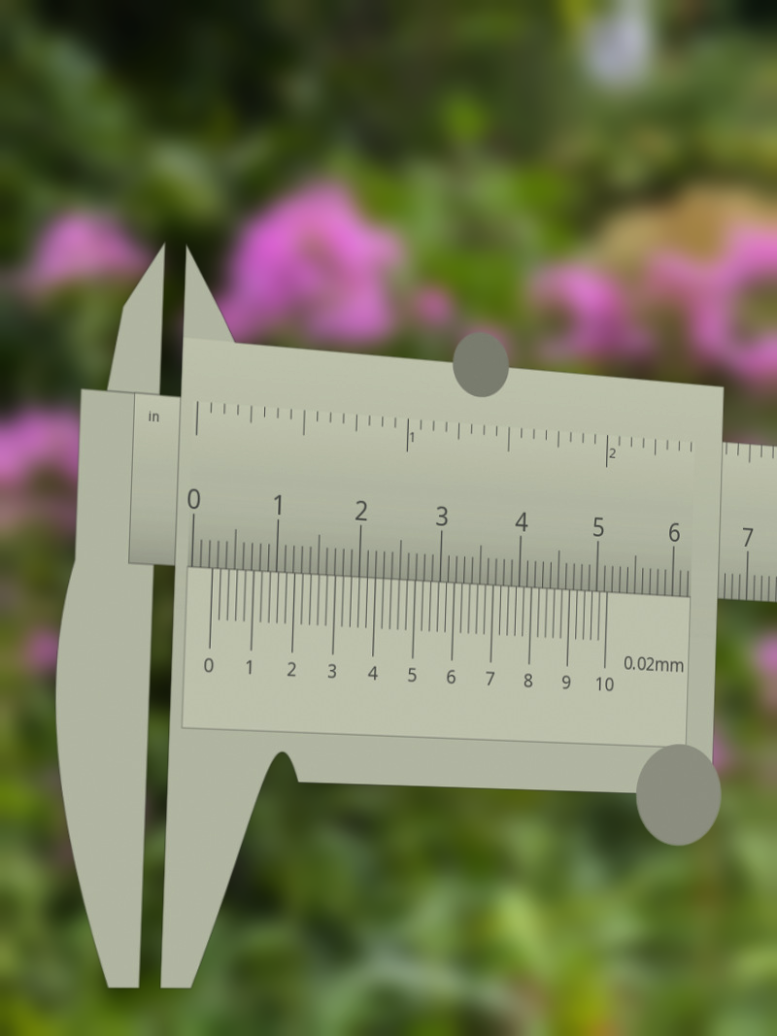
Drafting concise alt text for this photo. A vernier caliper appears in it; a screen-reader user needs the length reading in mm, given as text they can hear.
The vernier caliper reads 2.4 mm
